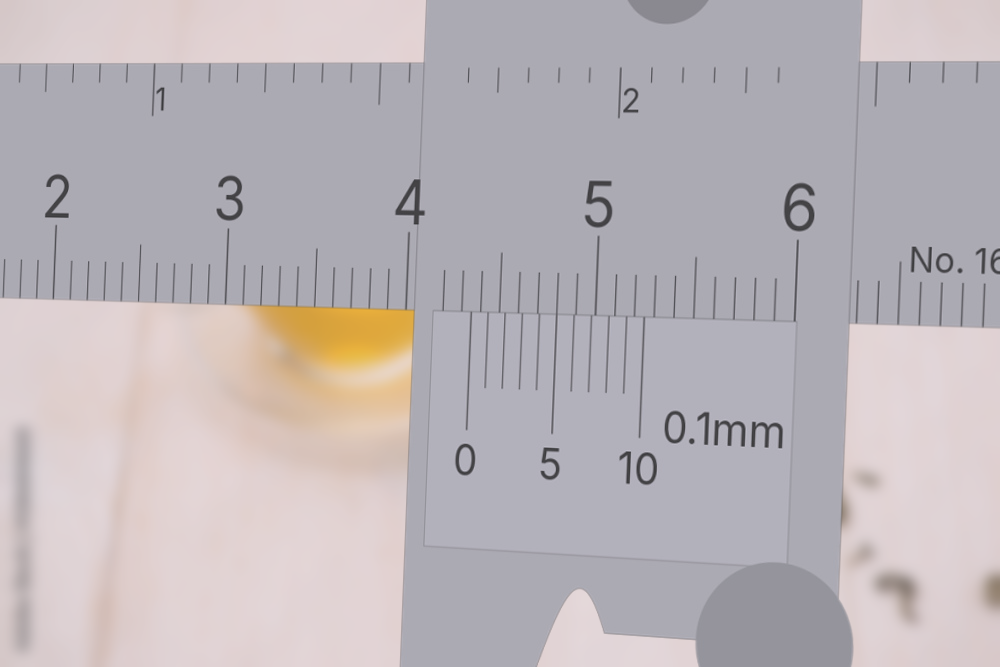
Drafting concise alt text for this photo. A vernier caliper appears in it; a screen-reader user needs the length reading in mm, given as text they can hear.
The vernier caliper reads 43.5 mm
